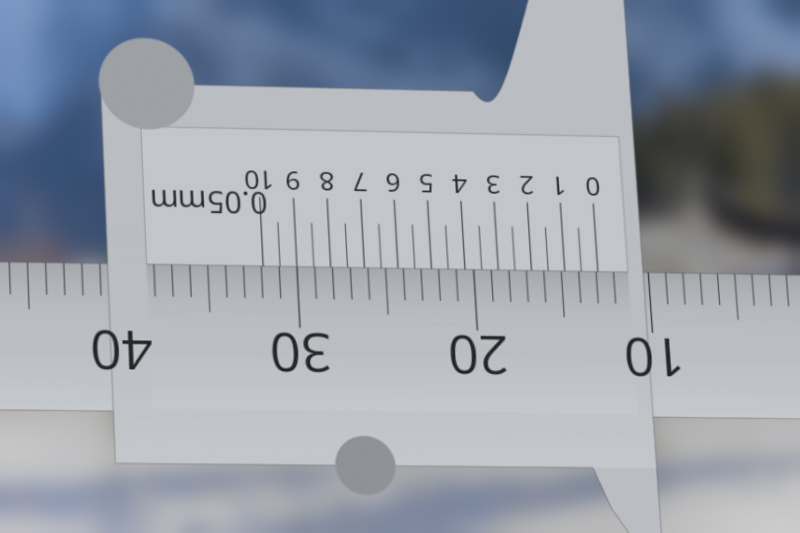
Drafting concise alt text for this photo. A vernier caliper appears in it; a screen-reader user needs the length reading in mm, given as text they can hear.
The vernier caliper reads 12.9 mm
